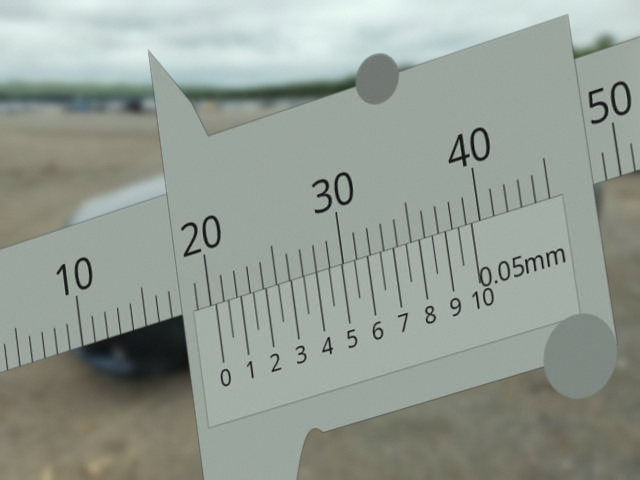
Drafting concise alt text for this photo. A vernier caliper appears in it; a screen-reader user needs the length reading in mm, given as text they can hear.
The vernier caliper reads 20.4 mm
